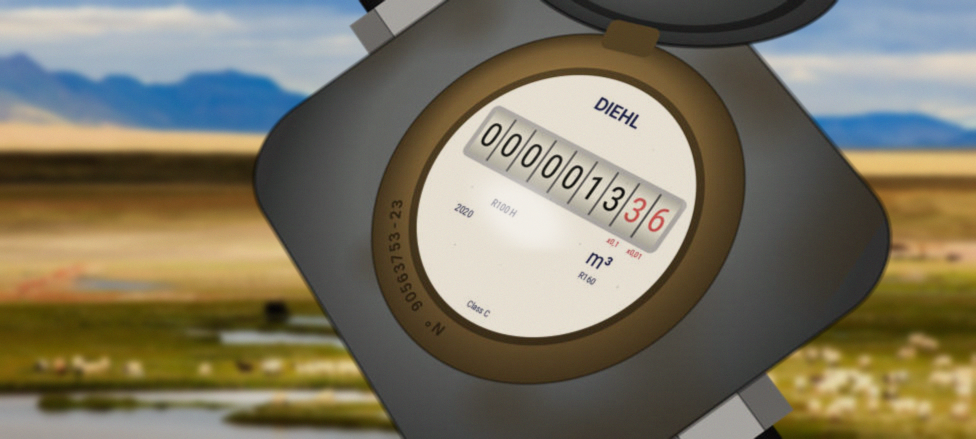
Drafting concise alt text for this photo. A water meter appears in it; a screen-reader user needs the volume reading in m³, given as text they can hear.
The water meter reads 13.36 m³
